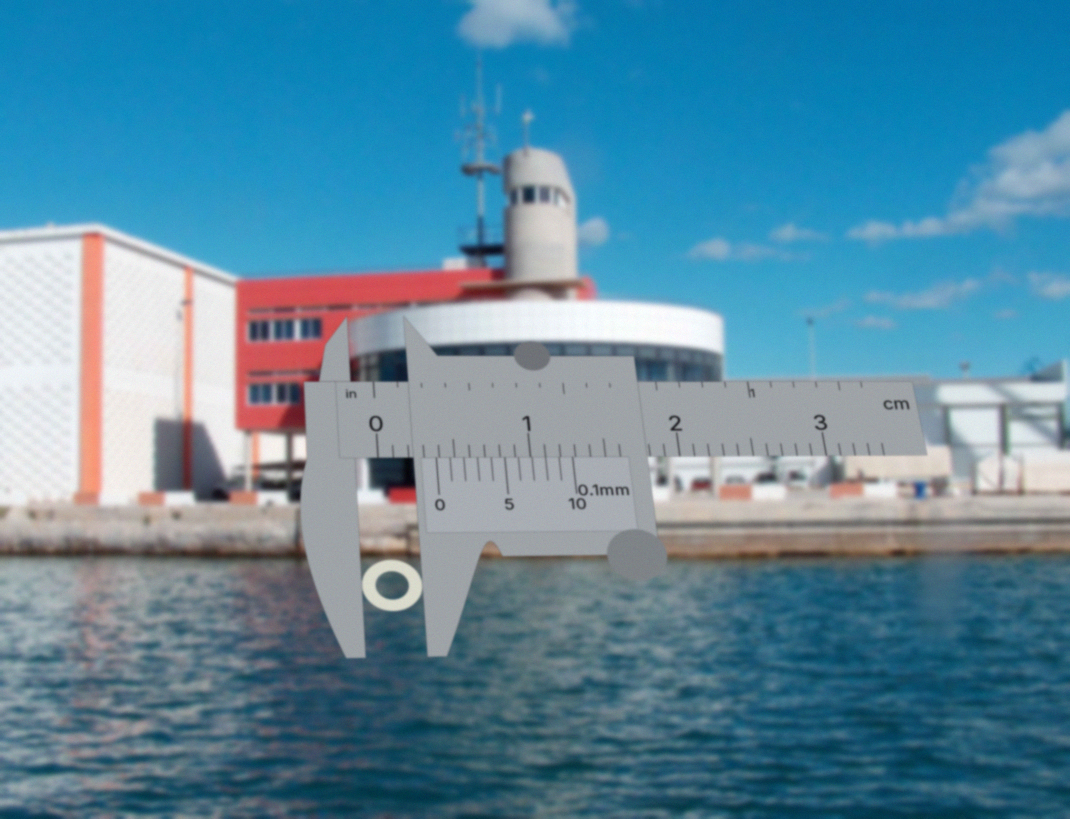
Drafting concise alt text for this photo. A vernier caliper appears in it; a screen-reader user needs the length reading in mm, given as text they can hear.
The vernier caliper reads 3.8 mm
